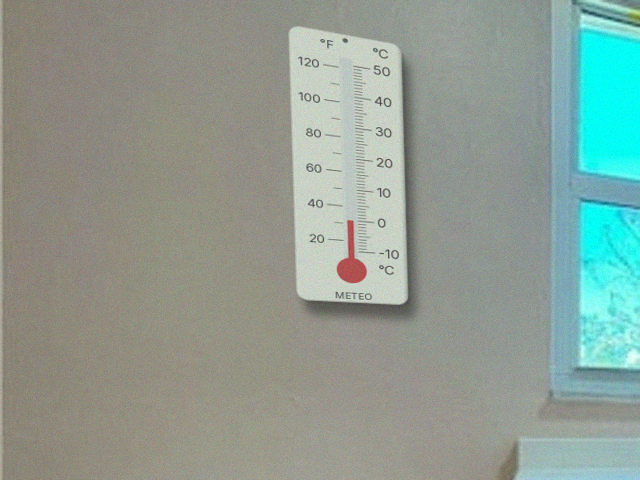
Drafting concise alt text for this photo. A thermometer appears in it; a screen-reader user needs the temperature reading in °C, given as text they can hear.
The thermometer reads 0 °C
